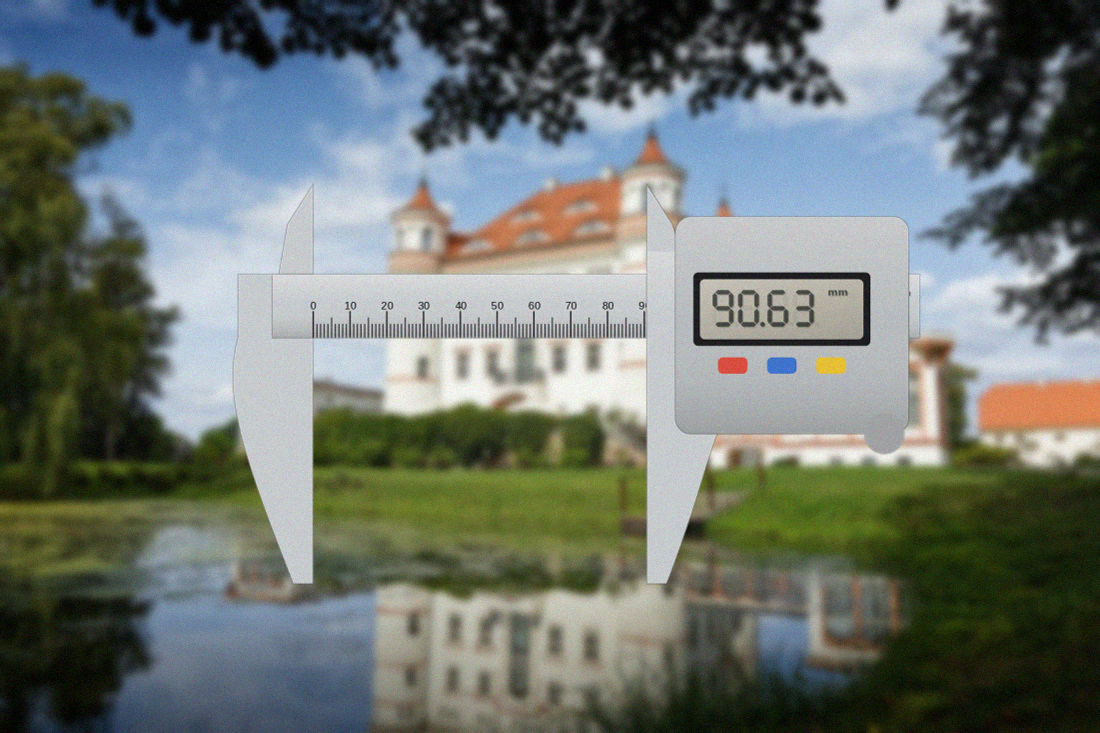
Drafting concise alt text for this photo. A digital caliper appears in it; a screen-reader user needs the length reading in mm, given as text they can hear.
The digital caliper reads 90.63 mm
